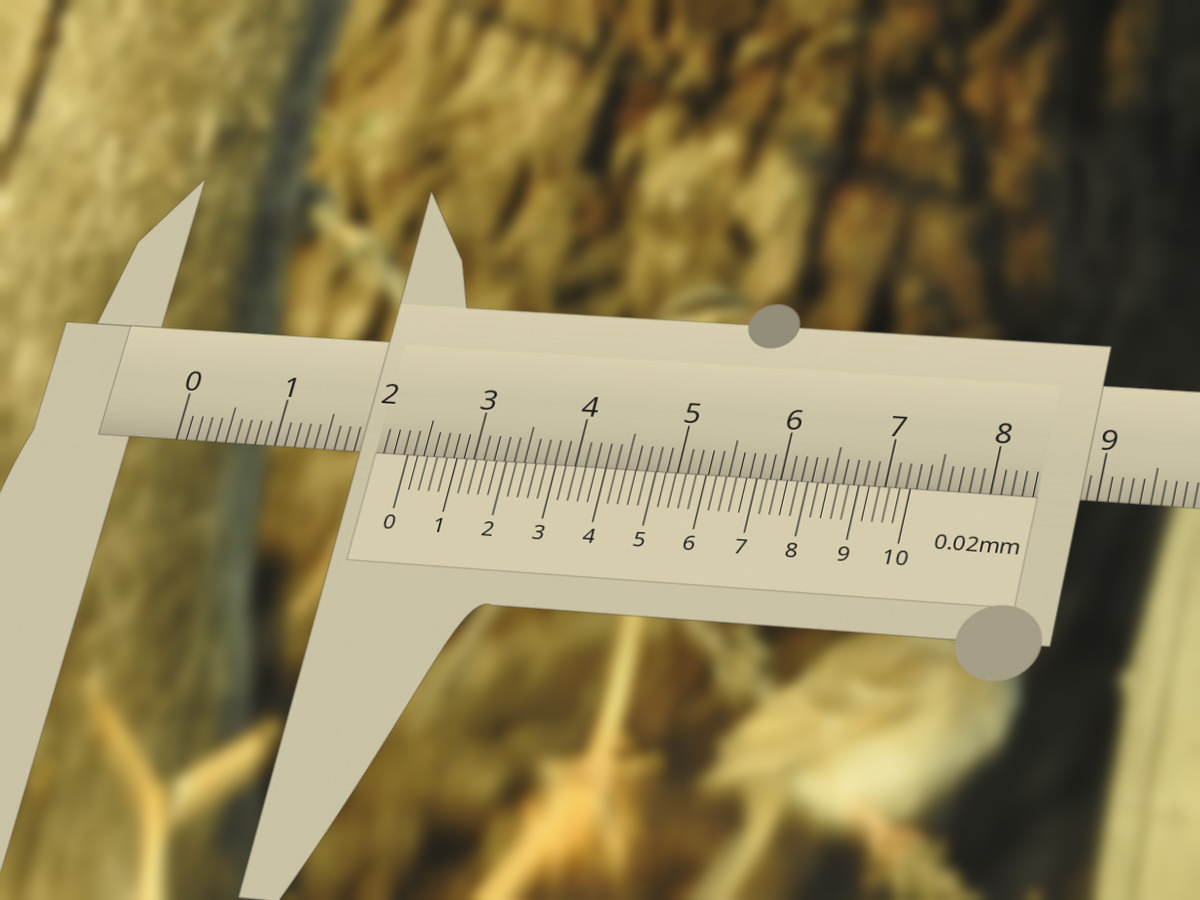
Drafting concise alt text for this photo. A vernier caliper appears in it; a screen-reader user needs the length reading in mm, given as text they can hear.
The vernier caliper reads 23.4 mm
